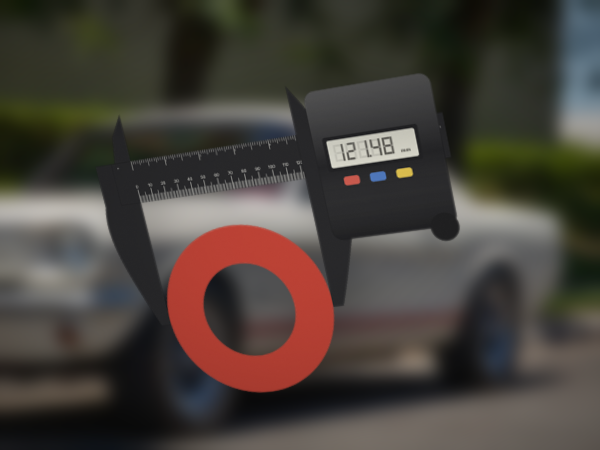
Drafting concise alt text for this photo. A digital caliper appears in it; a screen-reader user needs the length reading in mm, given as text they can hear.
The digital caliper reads 121.48 mm
